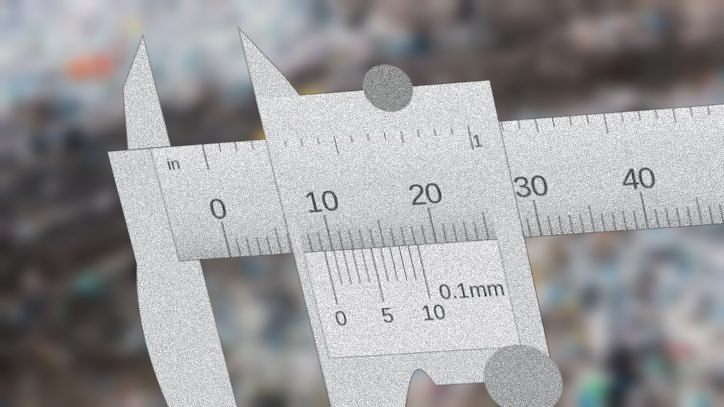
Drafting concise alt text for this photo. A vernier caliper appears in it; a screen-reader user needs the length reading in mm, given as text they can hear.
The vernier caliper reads 9.2 mm
